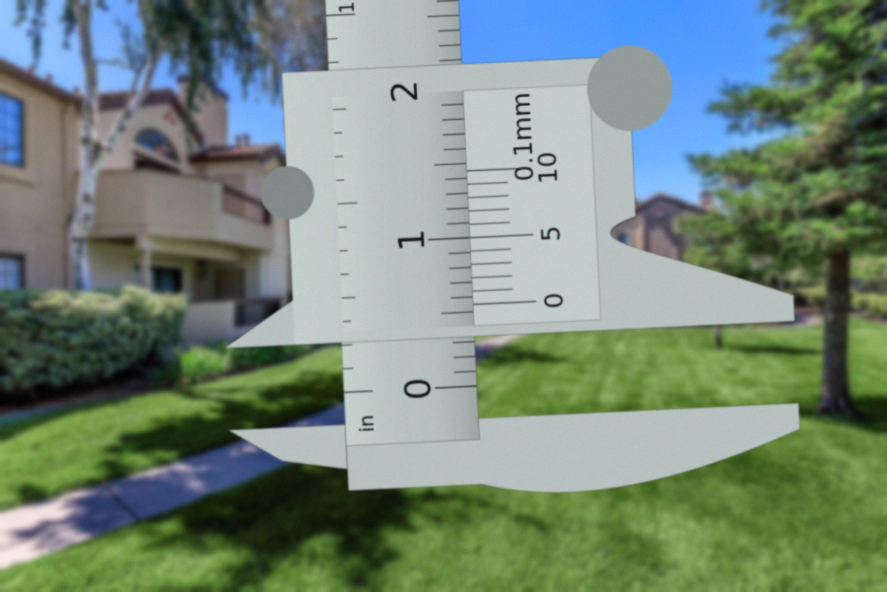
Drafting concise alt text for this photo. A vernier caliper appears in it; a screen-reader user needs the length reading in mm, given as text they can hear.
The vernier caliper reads 5.5 mm
